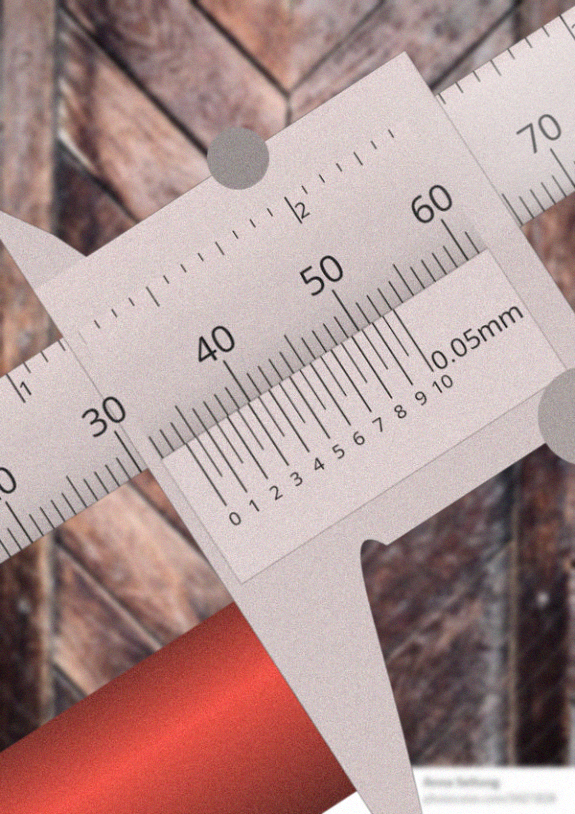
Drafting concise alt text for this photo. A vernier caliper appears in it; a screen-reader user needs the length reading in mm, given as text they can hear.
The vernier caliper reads 34.1 mm
